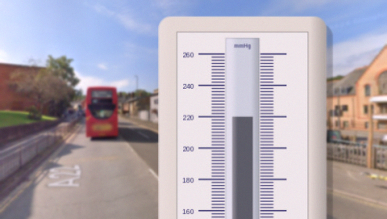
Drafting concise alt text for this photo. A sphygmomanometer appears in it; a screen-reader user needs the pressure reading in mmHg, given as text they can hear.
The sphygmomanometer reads 220 mmHg
